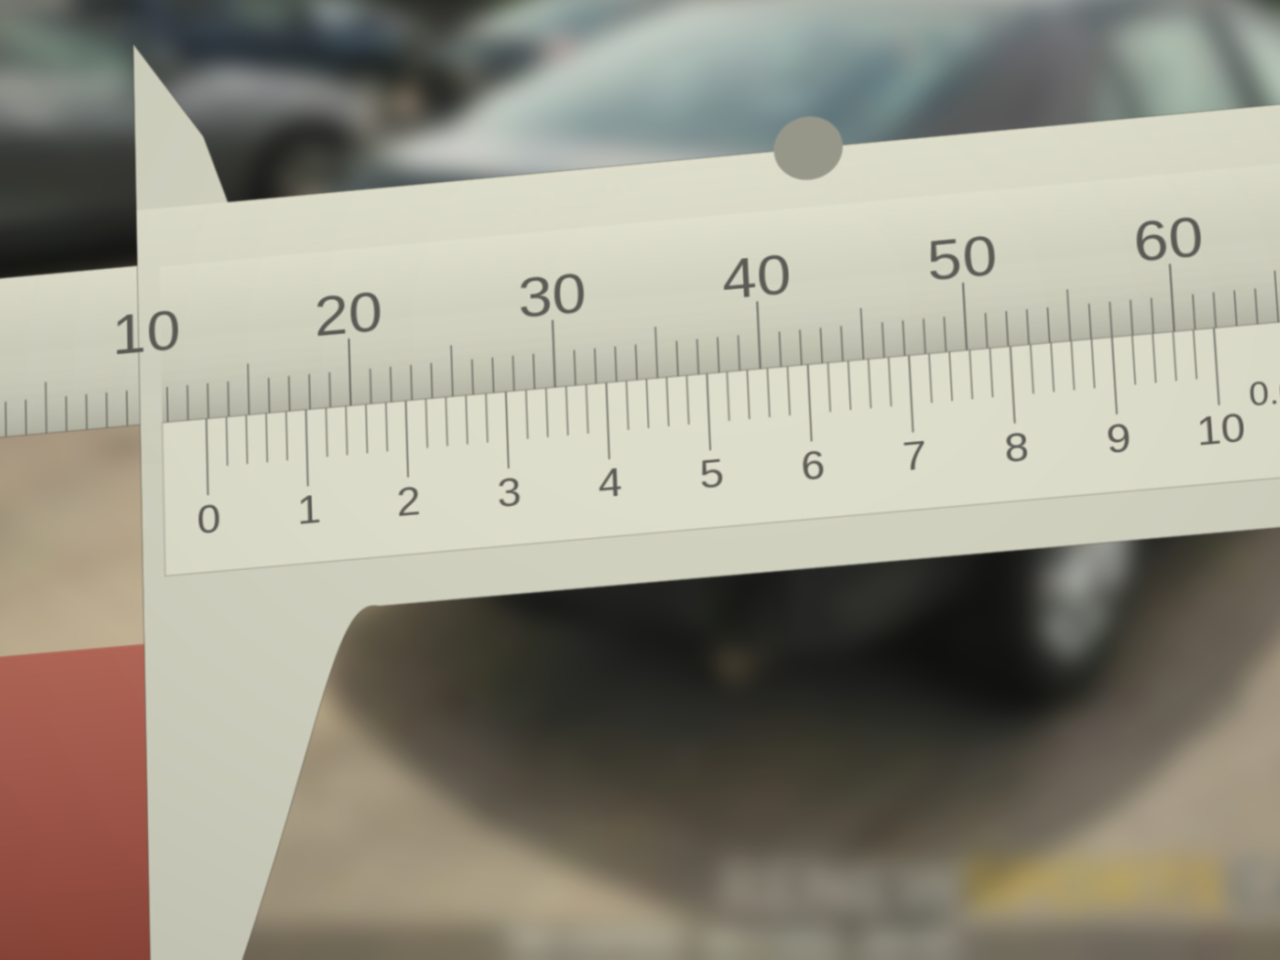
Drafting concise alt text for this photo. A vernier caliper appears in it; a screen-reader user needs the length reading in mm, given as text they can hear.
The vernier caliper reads 12.9 mm
